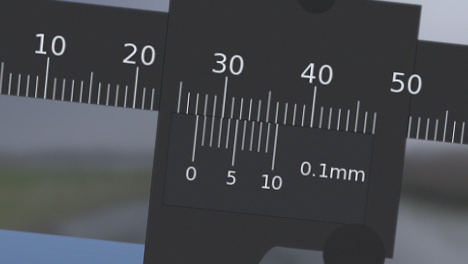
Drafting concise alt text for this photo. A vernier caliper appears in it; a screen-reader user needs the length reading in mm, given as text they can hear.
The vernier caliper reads 27.2 mm
